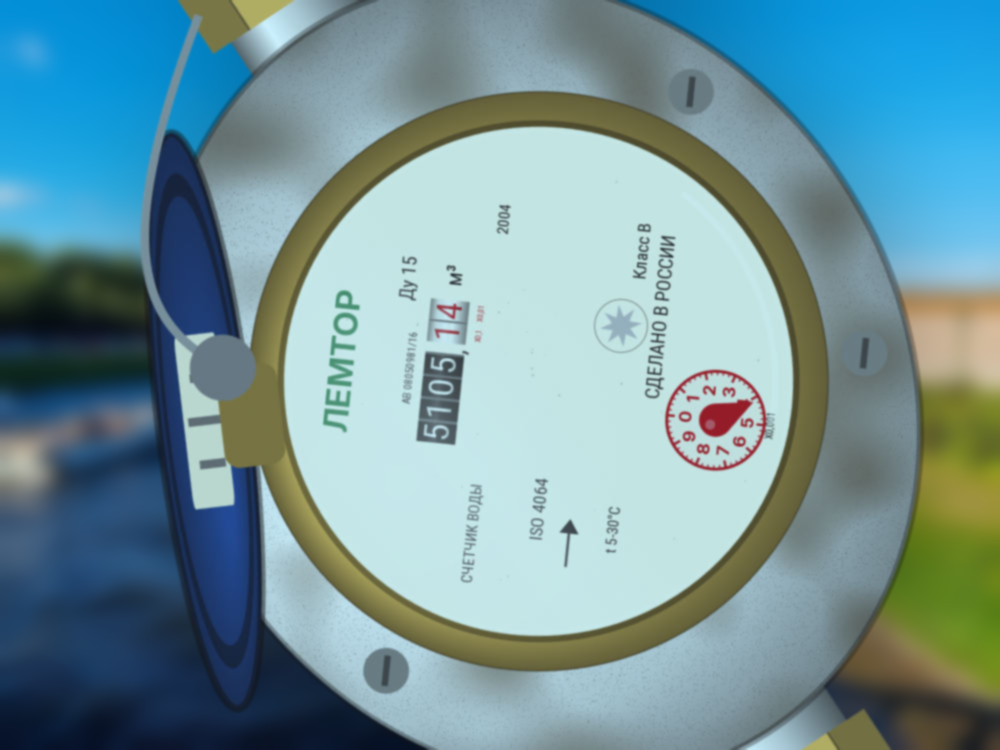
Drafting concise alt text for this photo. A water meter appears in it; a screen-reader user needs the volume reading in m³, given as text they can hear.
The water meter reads 5105.144 m³
